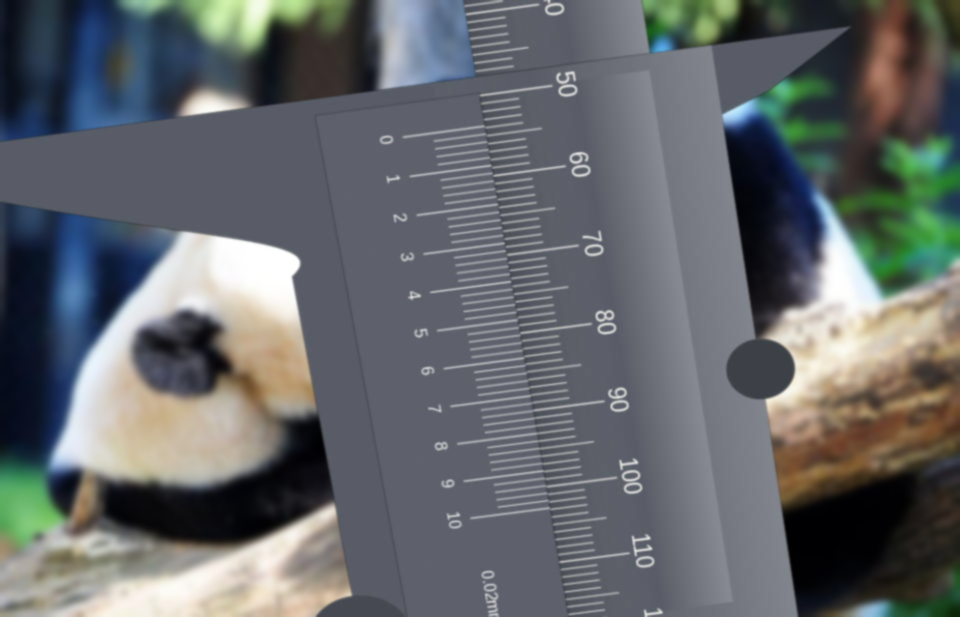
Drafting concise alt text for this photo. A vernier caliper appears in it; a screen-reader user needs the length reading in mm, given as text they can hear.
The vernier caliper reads 53.8 mm
